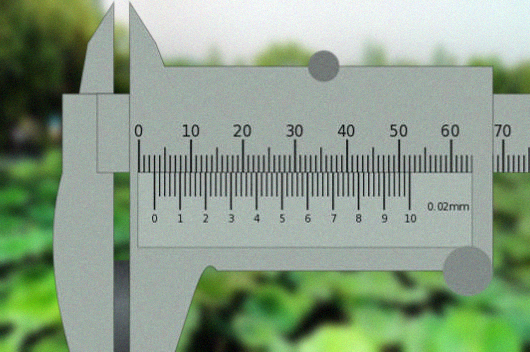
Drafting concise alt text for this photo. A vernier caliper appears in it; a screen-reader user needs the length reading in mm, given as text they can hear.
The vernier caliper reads 3.0 mm
